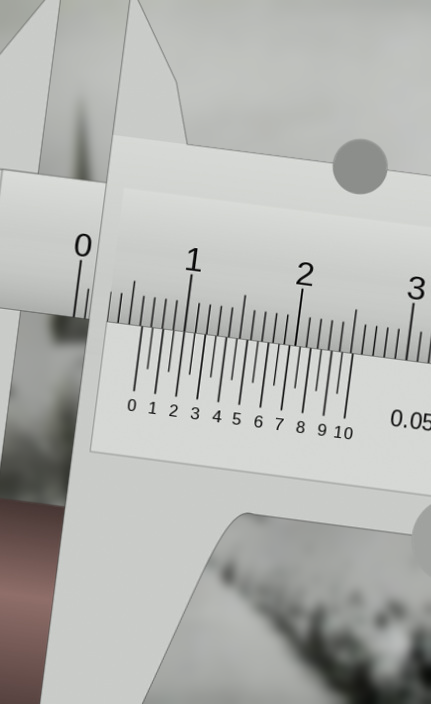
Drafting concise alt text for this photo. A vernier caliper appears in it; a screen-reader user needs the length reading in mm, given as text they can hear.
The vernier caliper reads 6.2 mm
